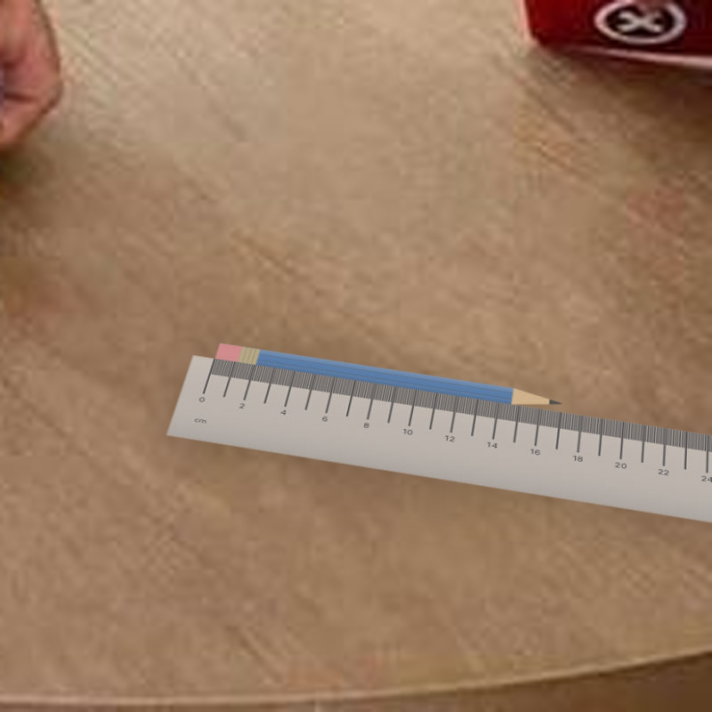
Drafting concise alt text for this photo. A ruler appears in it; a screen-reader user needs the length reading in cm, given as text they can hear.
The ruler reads 17 cm
